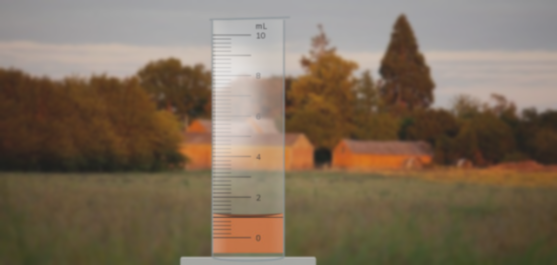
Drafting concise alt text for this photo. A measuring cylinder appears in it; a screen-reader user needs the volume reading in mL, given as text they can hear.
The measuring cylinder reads 1 mL
